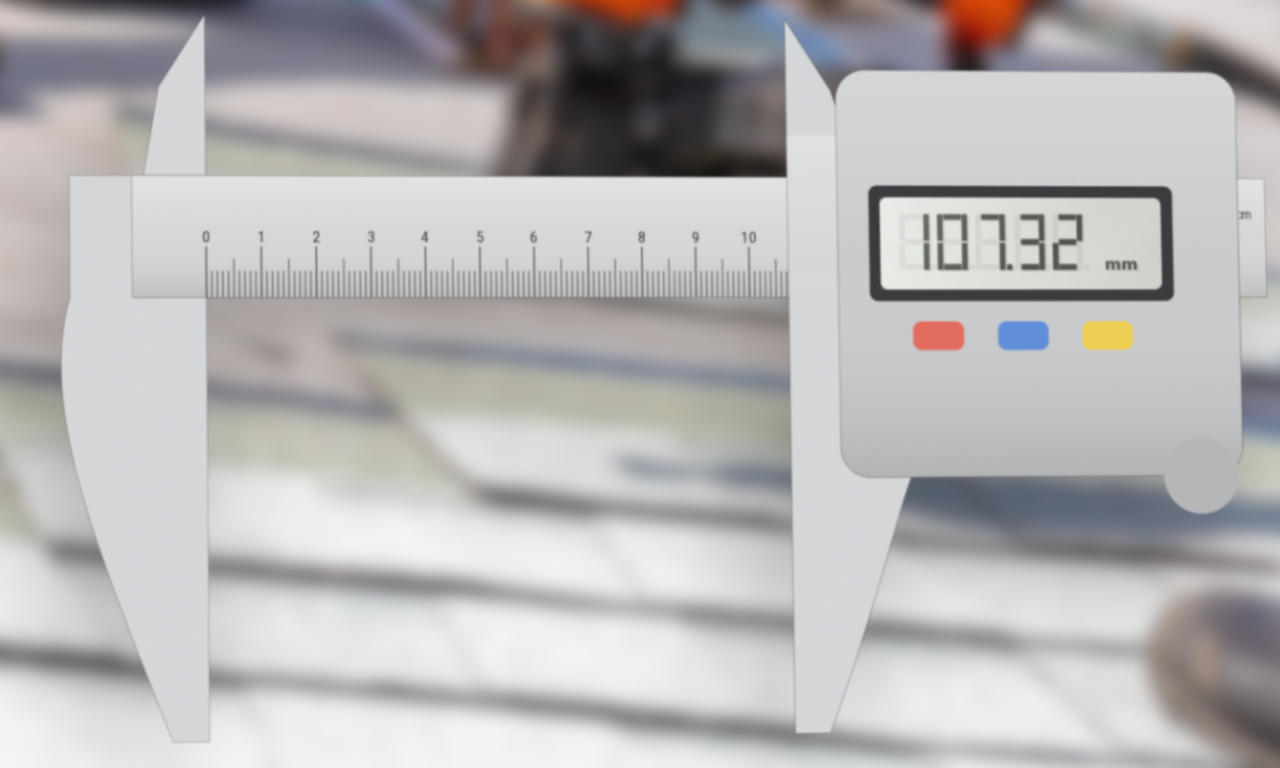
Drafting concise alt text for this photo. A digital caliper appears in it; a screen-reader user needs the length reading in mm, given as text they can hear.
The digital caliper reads 107.32 mm
